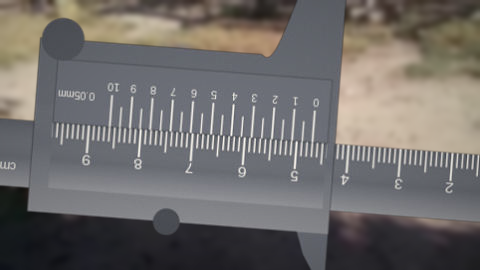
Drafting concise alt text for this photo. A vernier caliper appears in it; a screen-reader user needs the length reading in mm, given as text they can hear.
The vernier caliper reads 47.0 mm
